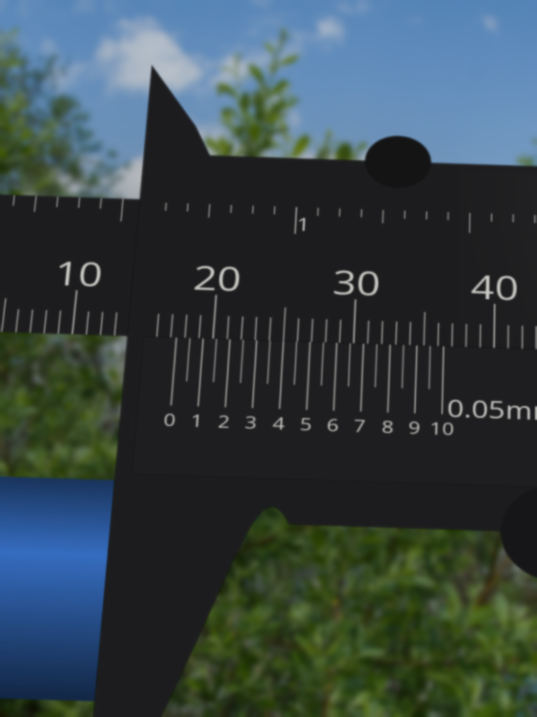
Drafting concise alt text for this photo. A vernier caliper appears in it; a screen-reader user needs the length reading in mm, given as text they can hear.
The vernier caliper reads 17.4 mm
